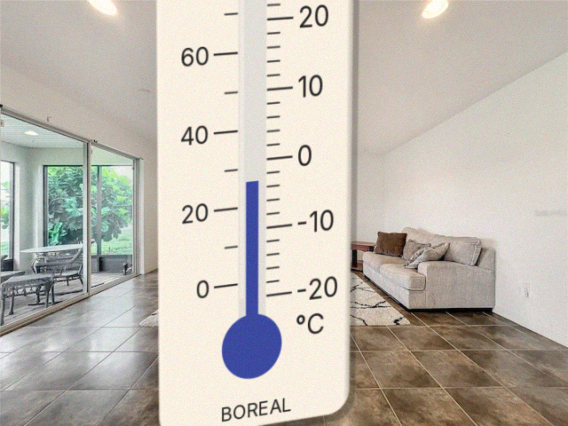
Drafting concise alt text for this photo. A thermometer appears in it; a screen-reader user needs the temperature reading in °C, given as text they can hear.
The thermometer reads -3 °C
